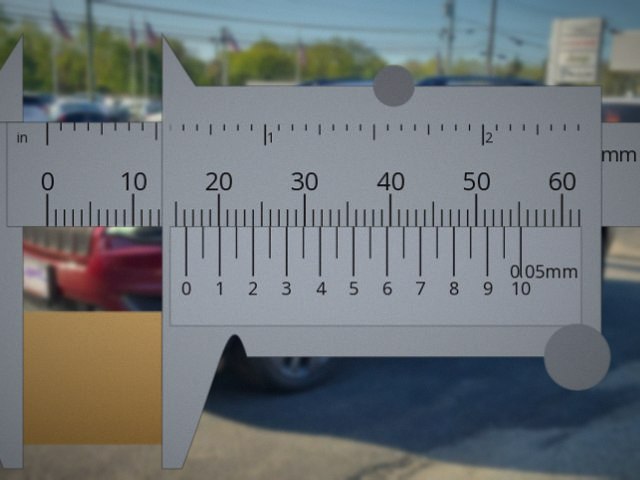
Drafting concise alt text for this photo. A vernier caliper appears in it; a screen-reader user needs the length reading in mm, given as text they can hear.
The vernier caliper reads 16.2 mm
